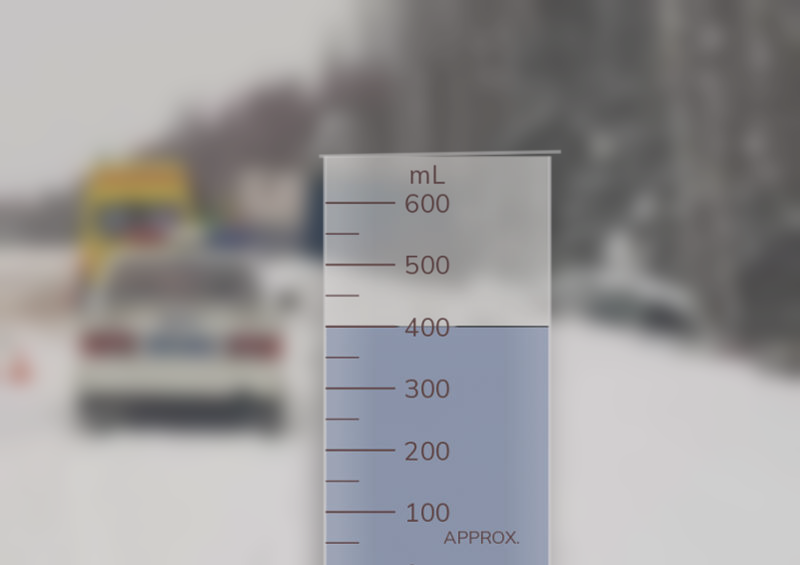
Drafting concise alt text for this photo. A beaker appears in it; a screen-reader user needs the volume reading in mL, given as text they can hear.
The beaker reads 400 mL
